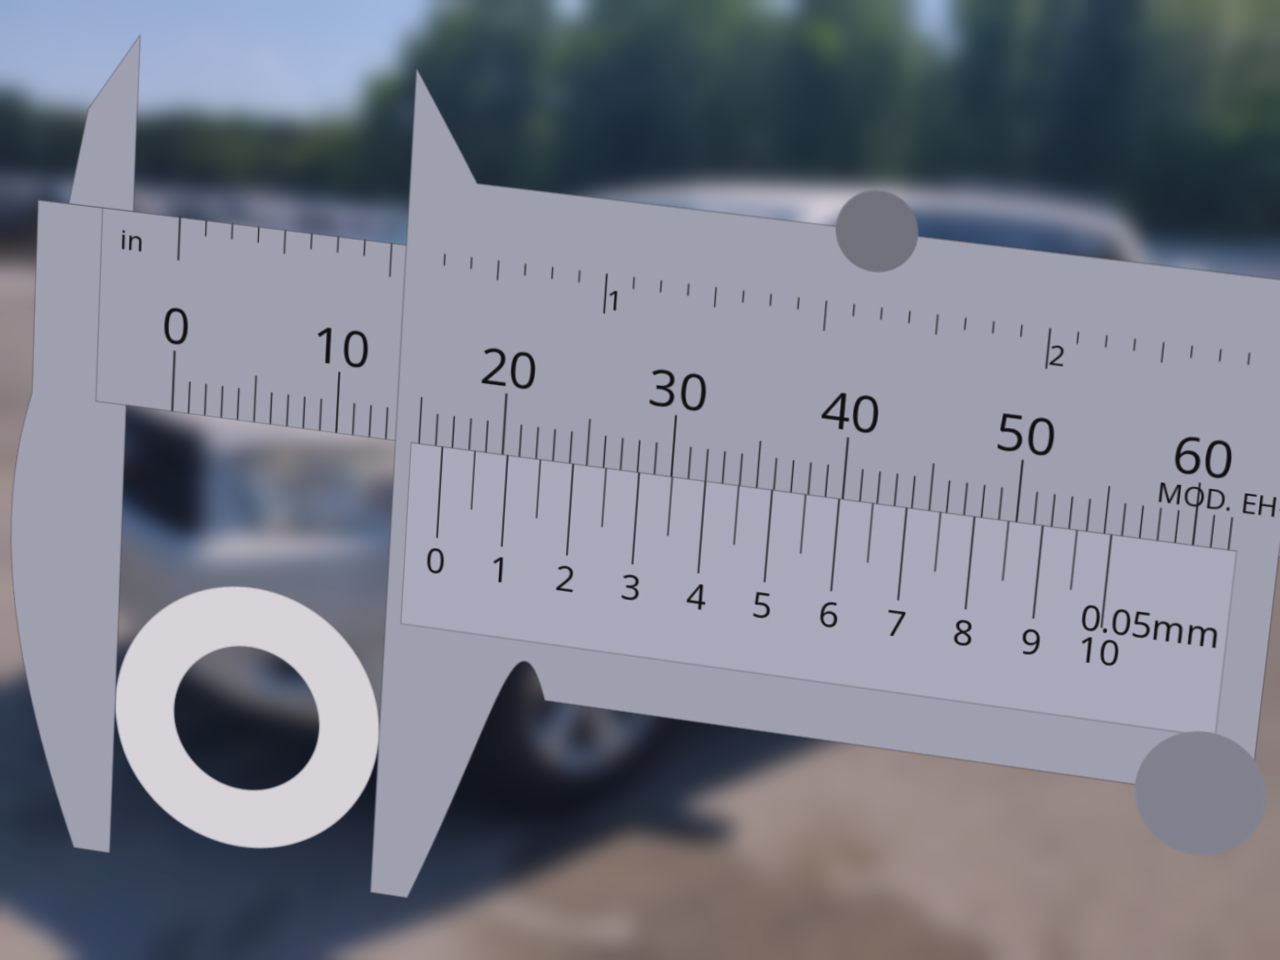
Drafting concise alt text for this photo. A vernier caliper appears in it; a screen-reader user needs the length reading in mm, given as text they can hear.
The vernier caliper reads 16.4 mm
